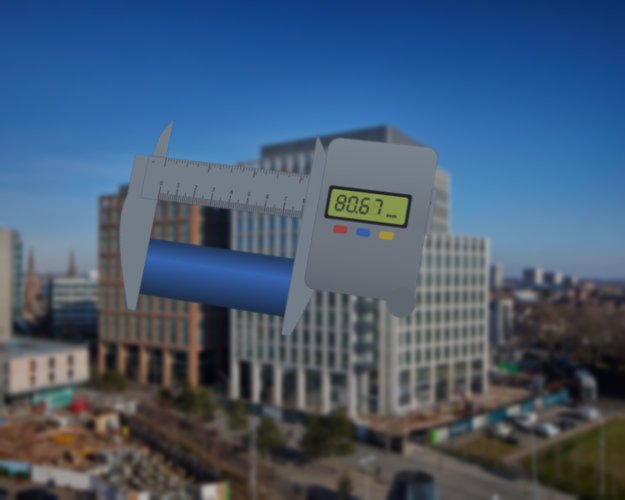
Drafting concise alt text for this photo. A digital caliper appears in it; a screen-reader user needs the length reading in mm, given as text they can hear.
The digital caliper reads 80.67 mm
